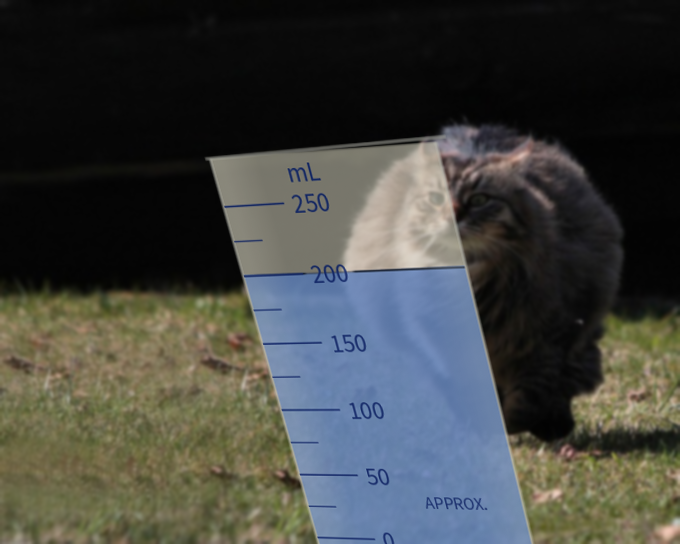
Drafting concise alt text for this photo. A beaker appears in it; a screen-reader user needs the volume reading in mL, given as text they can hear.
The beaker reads 200 mL
